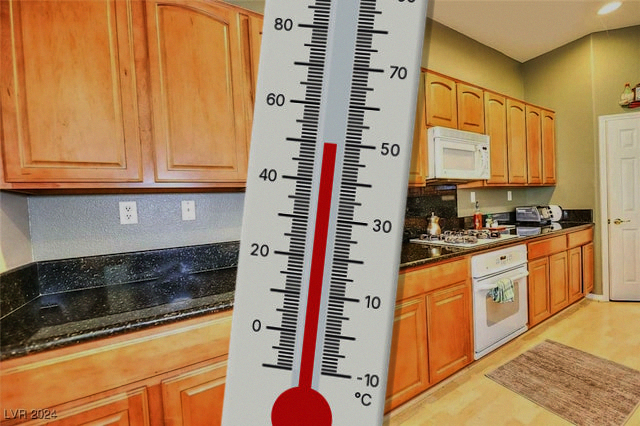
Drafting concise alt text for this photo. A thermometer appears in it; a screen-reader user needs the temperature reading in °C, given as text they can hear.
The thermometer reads 50 °C
